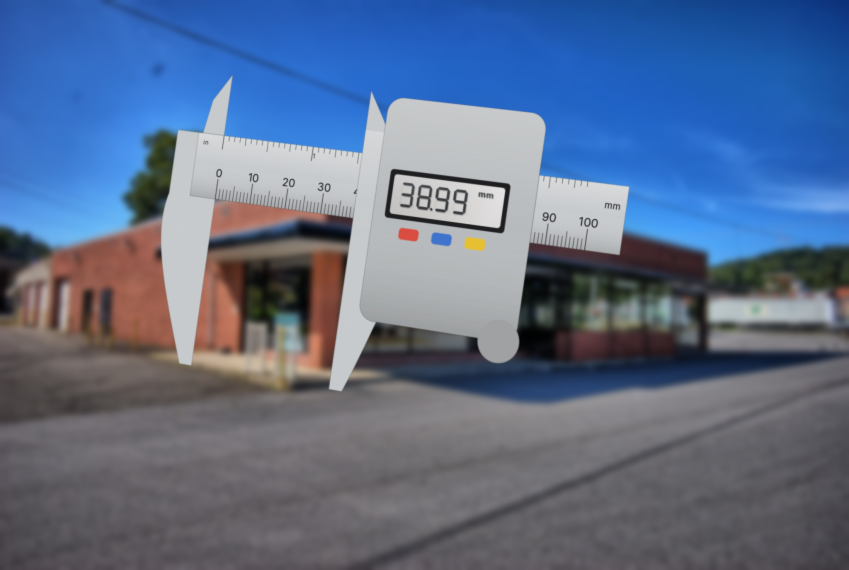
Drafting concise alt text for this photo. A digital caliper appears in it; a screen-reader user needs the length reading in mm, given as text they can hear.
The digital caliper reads 38.99 mm
